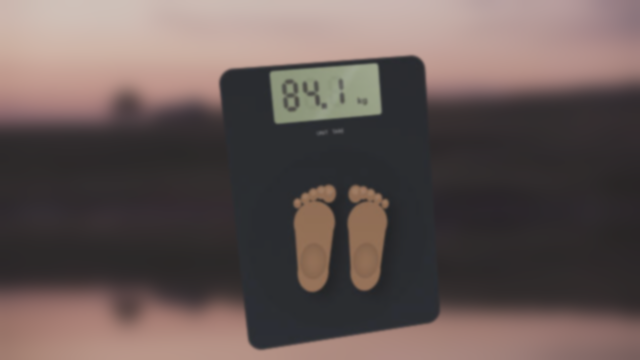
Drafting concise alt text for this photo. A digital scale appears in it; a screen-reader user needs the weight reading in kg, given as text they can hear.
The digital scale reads 84.1 kg
